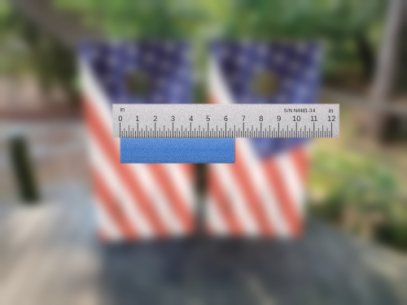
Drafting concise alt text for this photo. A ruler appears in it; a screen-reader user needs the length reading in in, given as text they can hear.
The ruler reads 6.5 in
